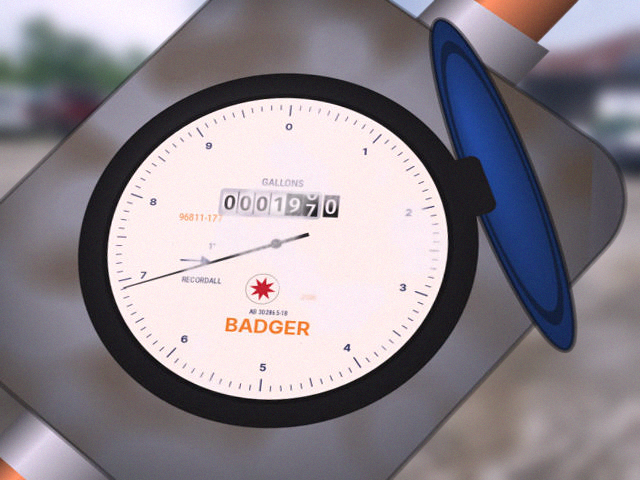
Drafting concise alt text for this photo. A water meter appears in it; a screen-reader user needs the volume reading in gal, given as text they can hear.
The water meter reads 1966.9 gal
